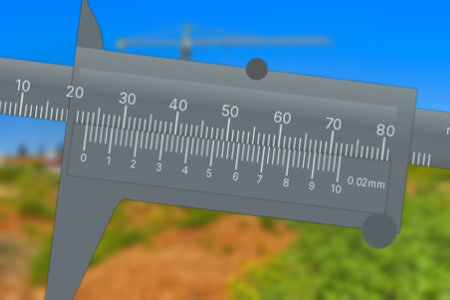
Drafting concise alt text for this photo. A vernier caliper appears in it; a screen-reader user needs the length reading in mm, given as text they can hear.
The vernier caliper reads 23.0 mm
